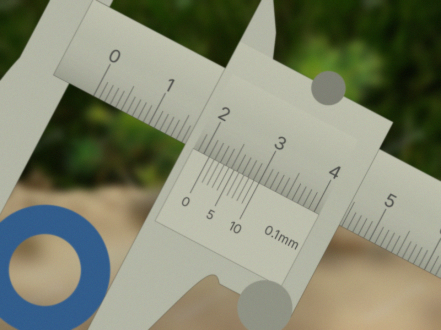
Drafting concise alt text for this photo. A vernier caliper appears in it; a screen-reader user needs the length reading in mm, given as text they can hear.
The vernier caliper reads 21.0 mm
